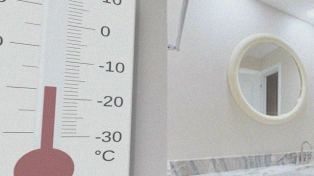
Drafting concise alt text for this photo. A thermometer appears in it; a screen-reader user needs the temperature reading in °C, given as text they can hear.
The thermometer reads -17 °C
